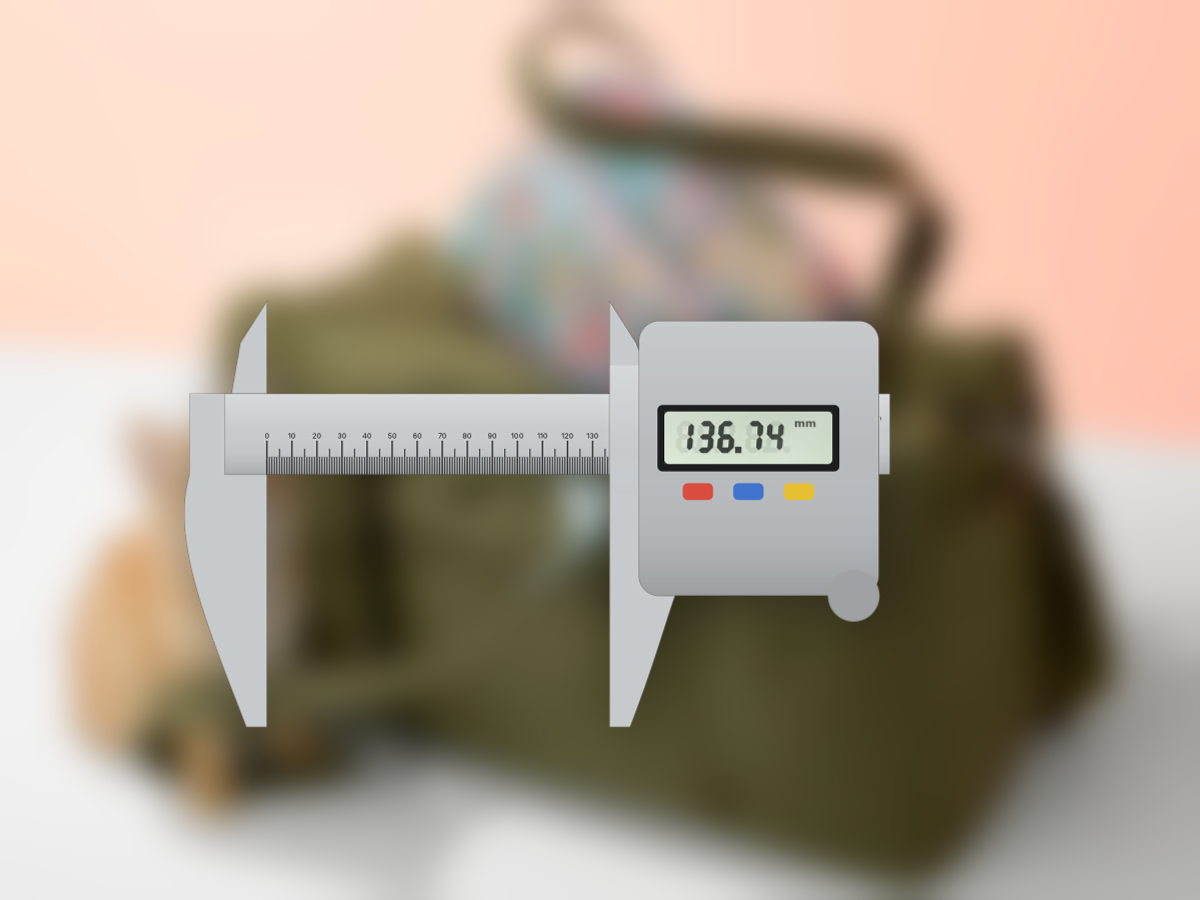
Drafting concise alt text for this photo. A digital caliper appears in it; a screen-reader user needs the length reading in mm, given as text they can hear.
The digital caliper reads 136.74 mm
